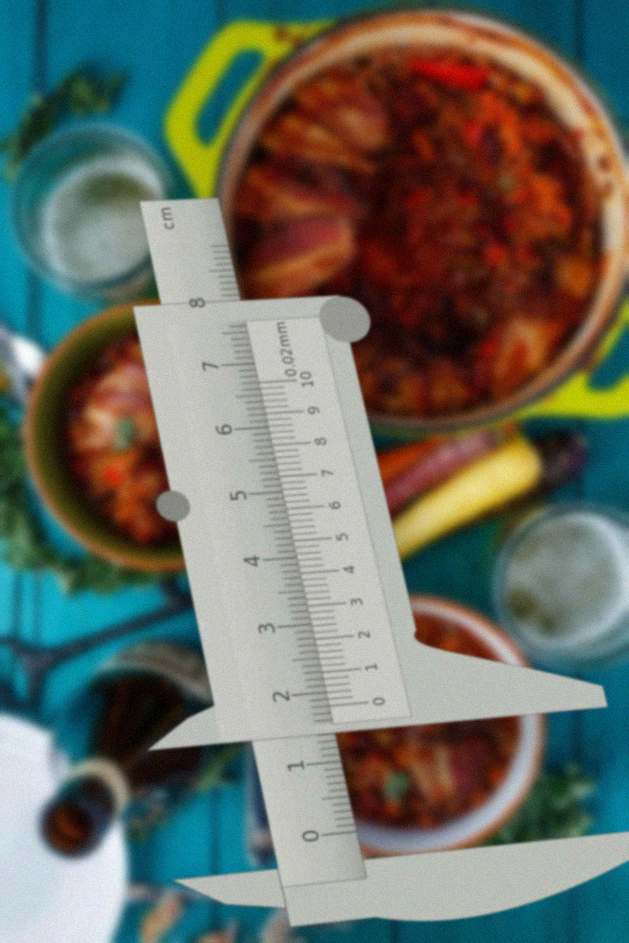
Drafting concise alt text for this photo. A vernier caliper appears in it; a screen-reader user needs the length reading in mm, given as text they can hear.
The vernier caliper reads 18.0 mm
